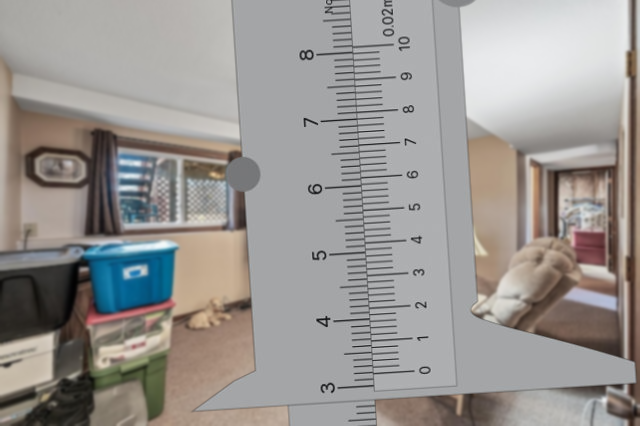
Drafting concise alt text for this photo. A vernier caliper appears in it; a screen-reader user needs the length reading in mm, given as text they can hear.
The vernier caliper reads 31.8 mm
